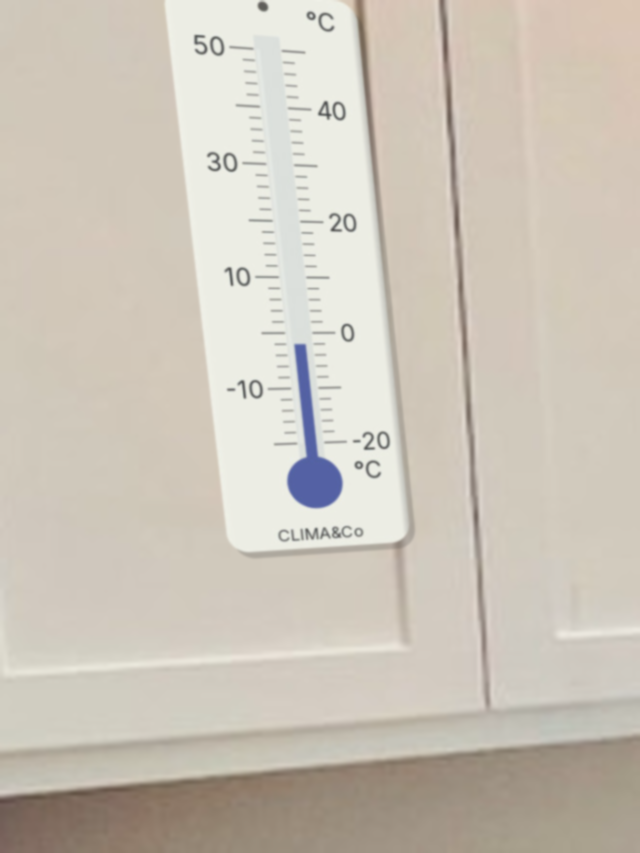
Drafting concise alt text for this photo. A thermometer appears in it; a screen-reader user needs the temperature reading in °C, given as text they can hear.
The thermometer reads -2 °C
